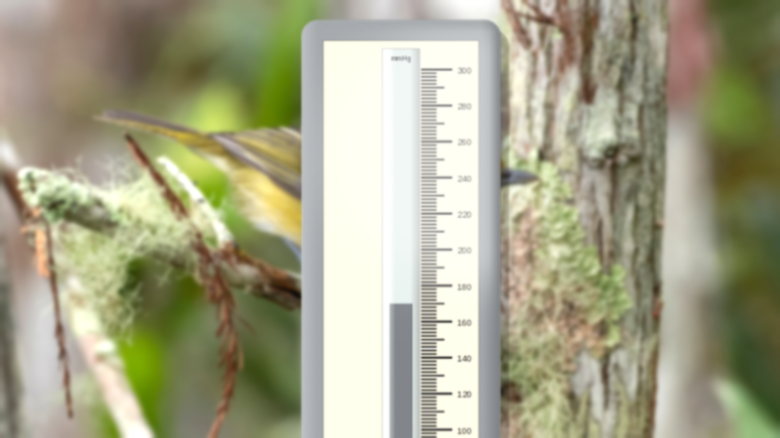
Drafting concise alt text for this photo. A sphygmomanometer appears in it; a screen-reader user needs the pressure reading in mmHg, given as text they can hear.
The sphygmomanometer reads 170 mmHg
